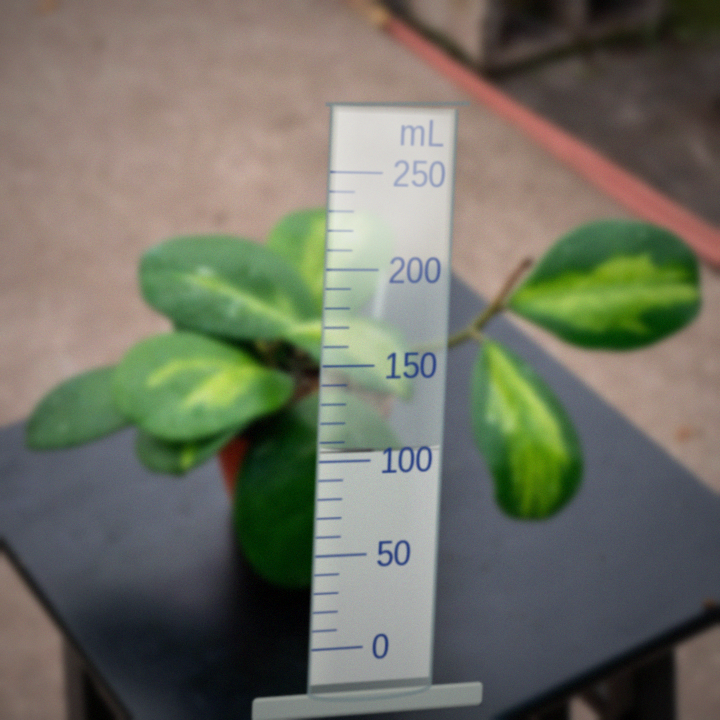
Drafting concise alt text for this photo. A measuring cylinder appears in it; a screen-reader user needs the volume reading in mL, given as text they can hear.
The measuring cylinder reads 105 mL
